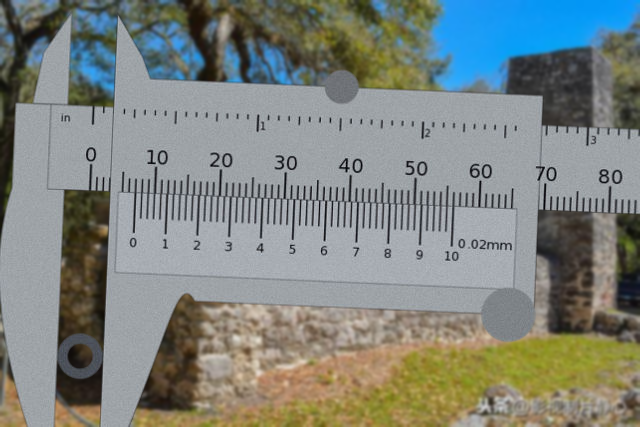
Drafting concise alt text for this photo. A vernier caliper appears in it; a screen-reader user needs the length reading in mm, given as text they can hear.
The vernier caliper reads 7.0 mm
